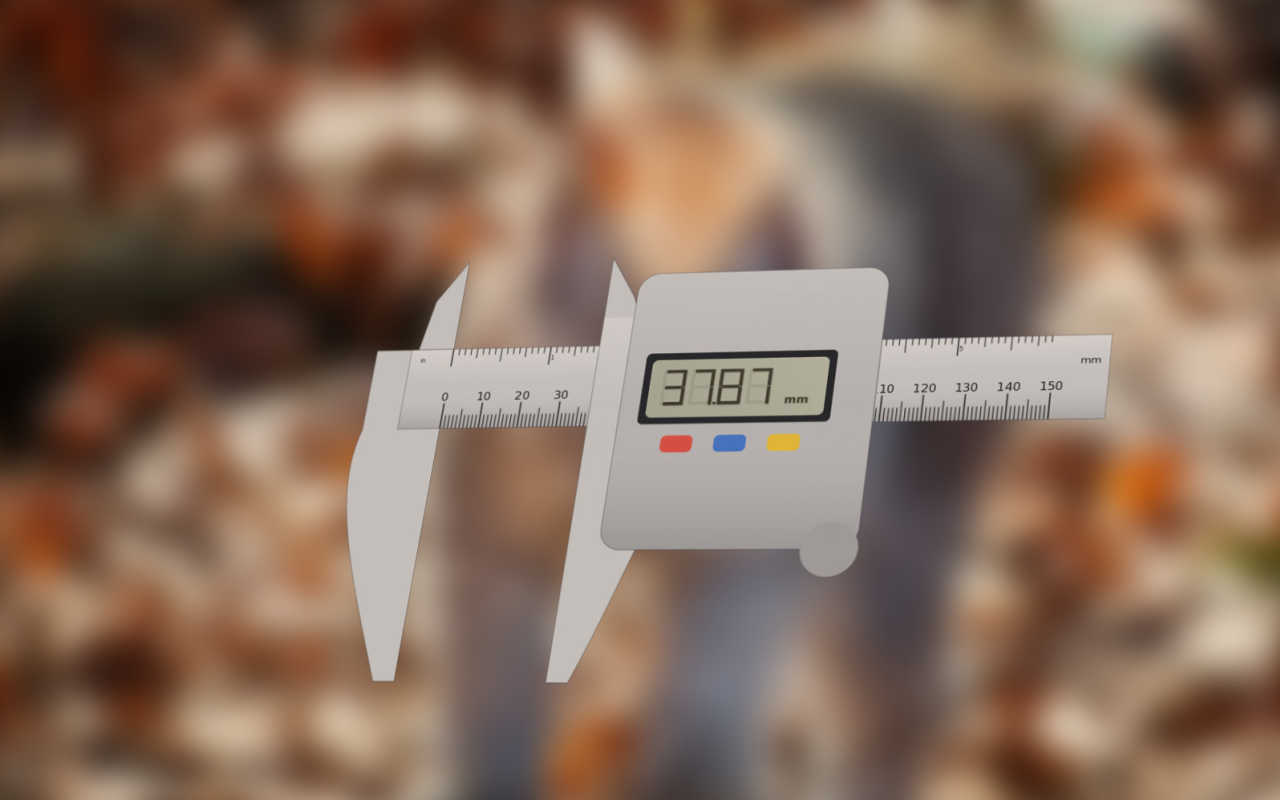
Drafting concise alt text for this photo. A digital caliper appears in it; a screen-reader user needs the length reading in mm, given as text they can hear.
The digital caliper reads 37.87 mm
